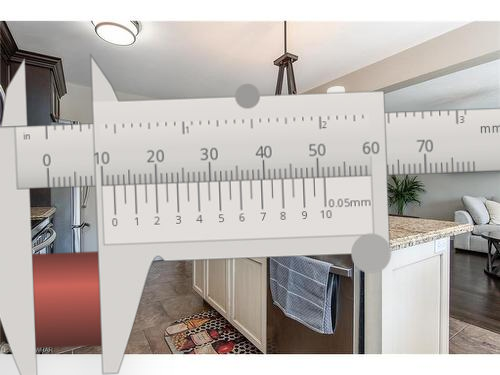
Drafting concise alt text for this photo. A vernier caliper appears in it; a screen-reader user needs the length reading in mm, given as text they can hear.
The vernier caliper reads 12.2 mm
